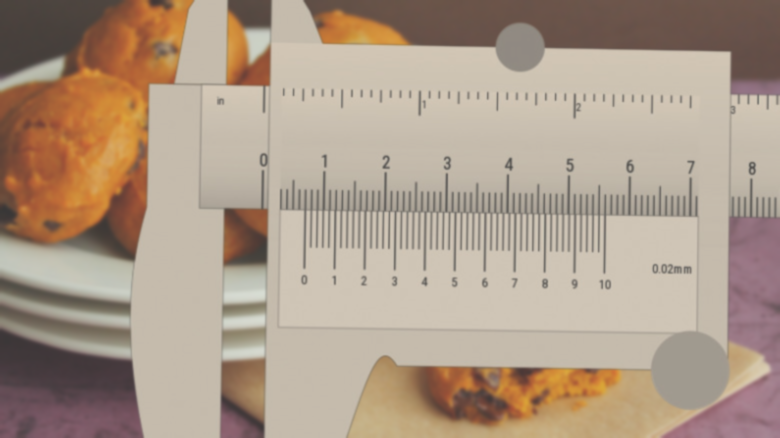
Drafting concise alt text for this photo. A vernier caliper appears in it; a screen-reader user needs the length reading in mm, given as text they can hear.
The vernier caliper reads 7.0 mm
